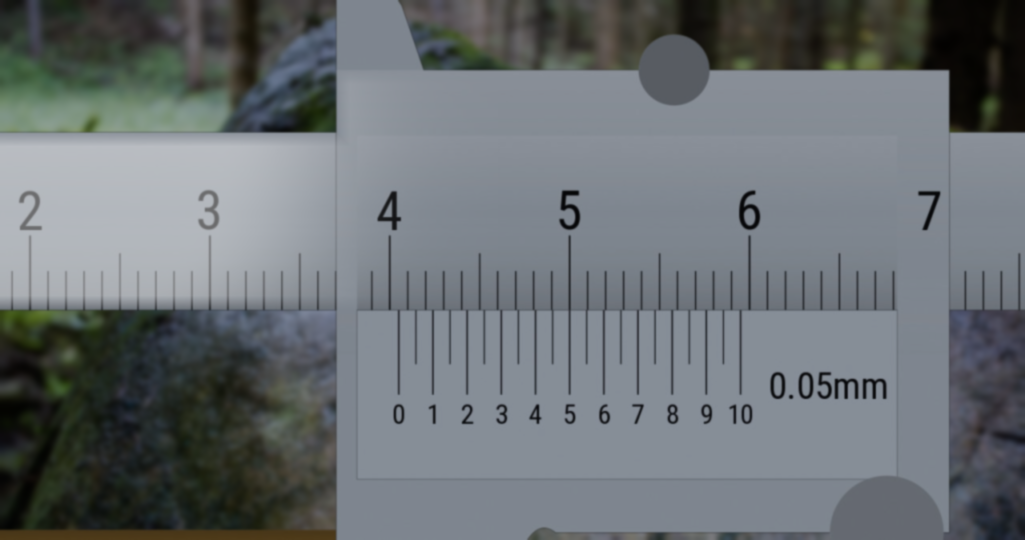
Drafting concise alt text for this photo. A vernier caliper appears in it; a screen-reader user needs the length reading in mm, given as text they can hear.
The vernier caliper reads 40.5 mm
